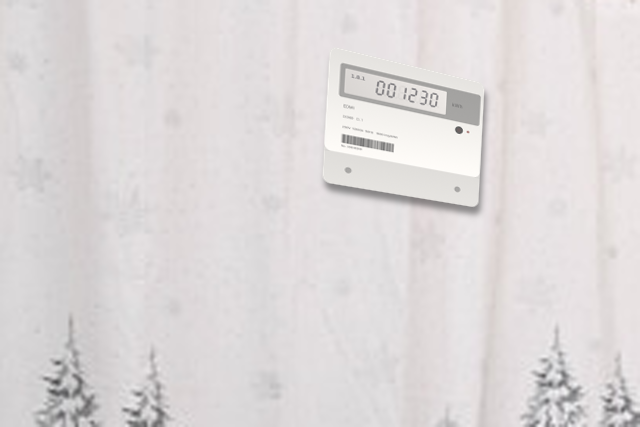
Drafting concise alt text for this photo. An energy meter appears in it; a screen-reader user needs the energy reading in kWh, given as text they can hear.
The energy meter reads 1230 kWh
